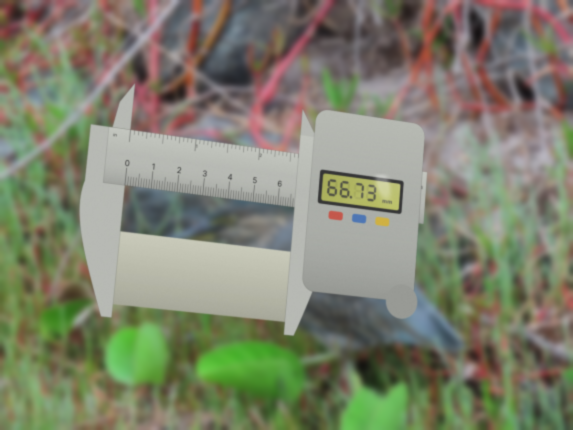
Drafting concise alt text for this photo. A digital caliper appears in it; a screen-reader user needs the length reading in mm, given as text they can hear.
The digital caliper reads 66.73 mm
